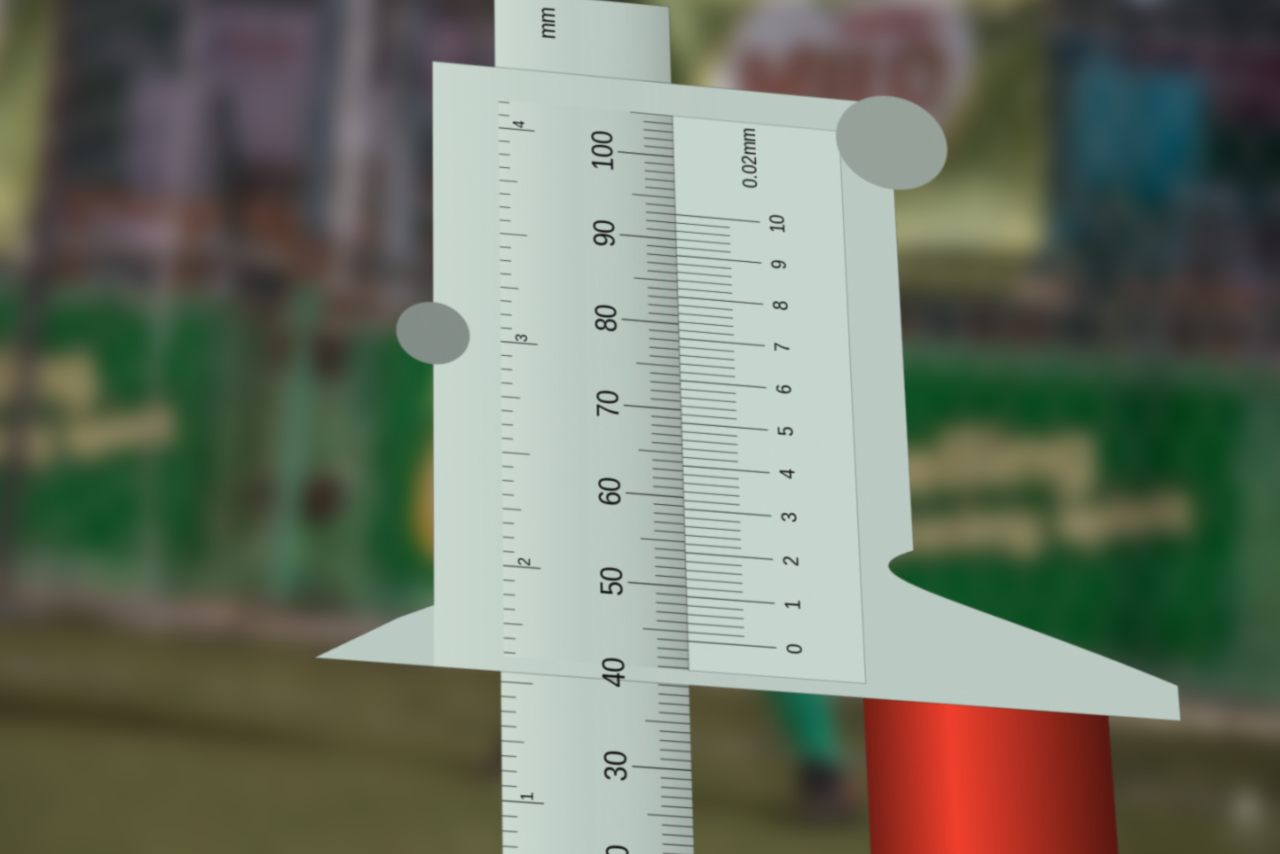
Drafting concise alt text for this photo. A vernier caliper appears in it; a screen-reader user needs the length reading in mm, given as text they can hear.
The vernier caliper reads 44.0 mm
